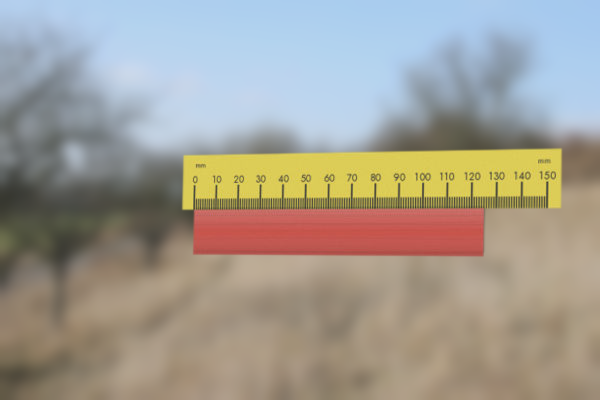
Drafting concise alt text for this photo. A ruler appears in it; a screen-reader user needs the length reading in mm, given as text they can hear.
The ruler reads 125 mm
